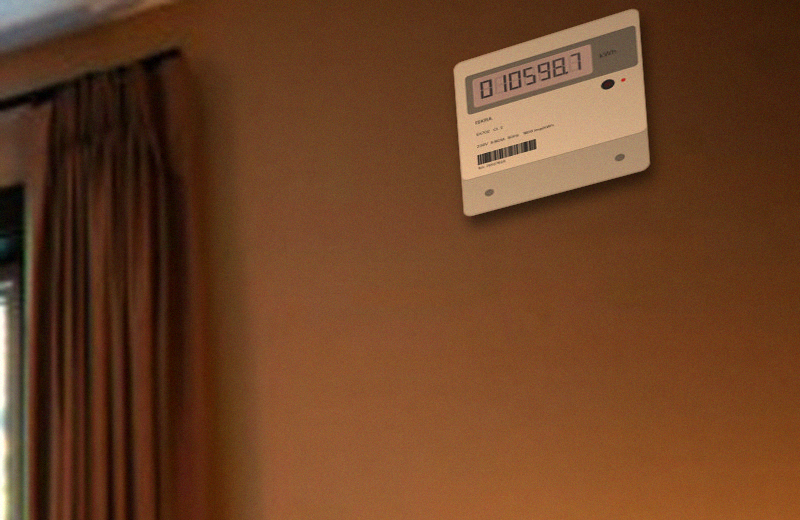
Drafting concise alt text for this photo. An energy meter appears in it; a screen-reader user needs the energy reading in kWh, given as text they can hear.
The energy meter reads 10598.7 kWh
